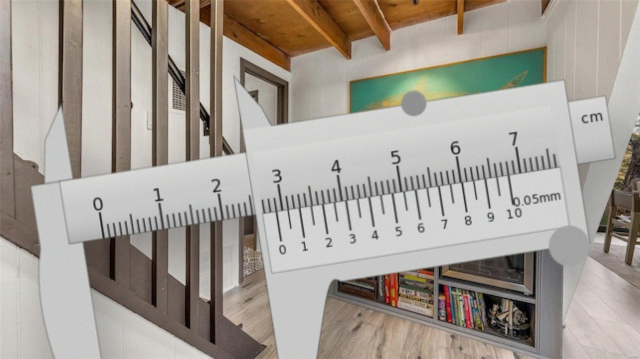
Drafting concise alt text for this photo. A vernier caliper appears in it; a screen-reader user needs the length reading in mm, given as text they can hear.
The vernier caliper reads 29.0 mm
